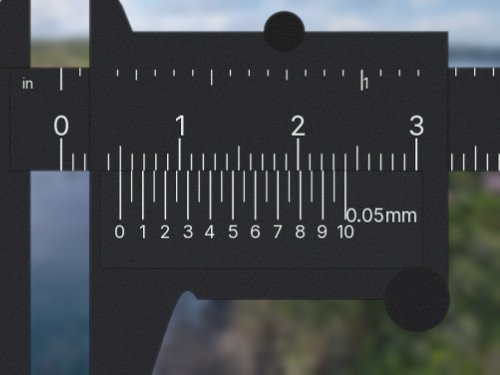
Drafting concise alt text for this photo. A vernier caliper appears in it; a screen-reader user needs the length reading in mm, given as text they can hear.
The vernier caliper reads 5.0 mm
